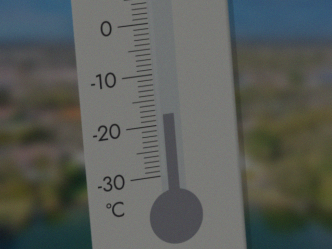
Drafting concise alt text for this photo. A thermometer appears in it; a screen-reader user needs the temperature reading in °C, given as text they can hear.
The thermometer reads -18 °C
